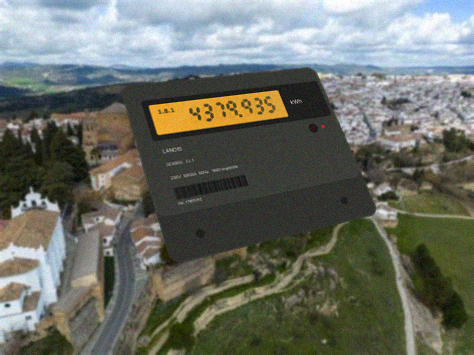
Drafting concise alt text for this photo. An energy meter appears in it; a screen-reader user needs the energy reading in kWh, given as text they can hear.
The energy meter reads 4379.935 kWh
